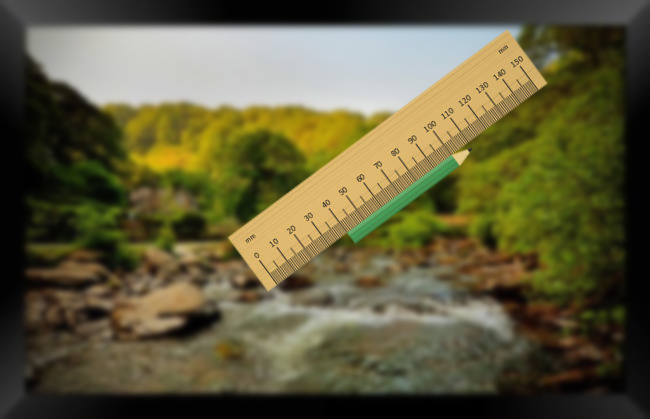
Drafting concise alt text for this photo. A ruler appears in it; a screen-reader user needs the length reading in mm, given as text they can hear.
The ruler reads 70 mm
